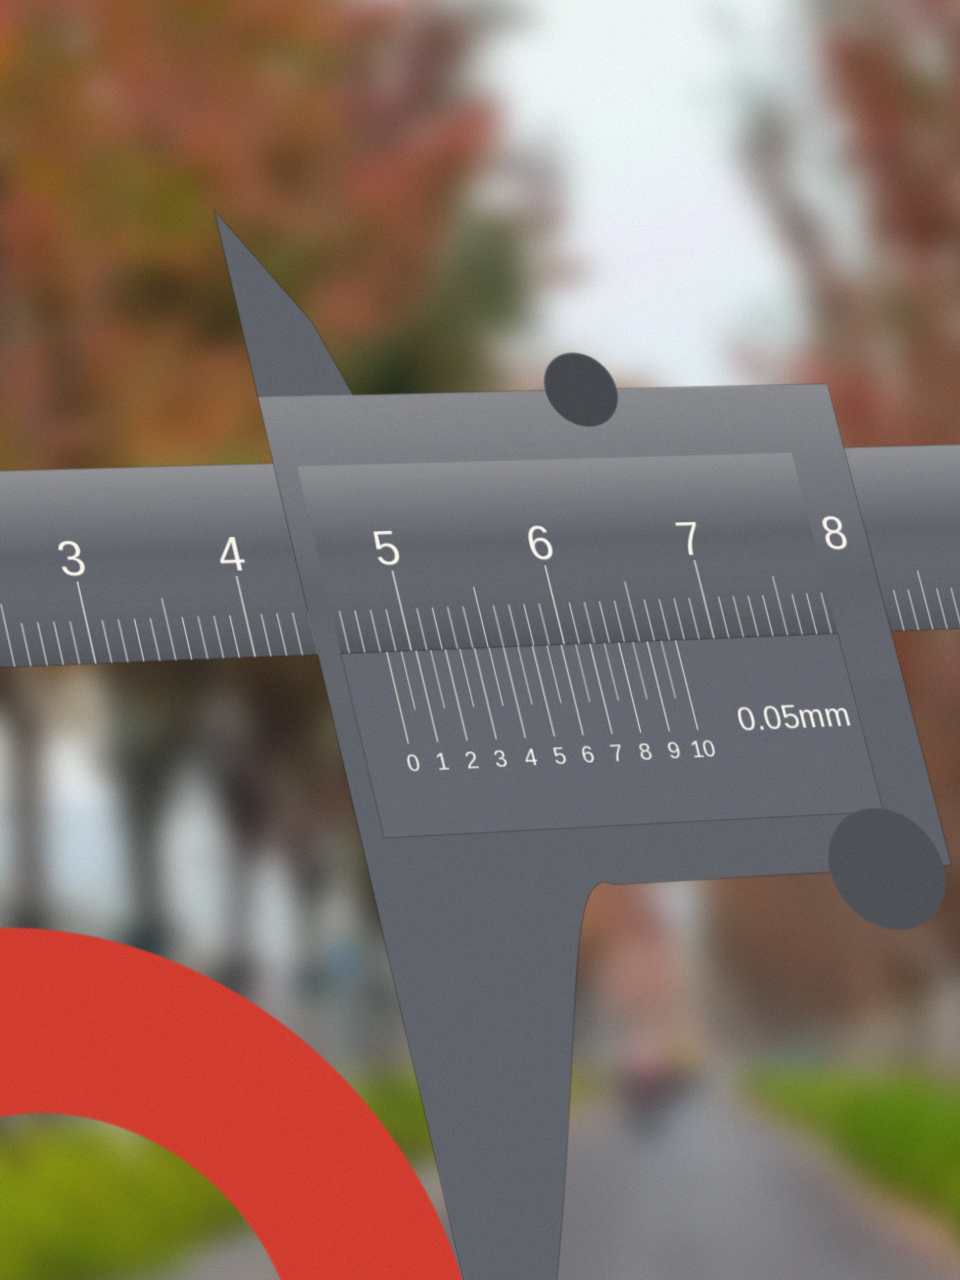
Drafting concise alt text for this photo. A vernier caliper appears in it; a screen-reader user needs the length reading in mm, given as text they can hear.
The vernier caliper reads 48.4 mm
